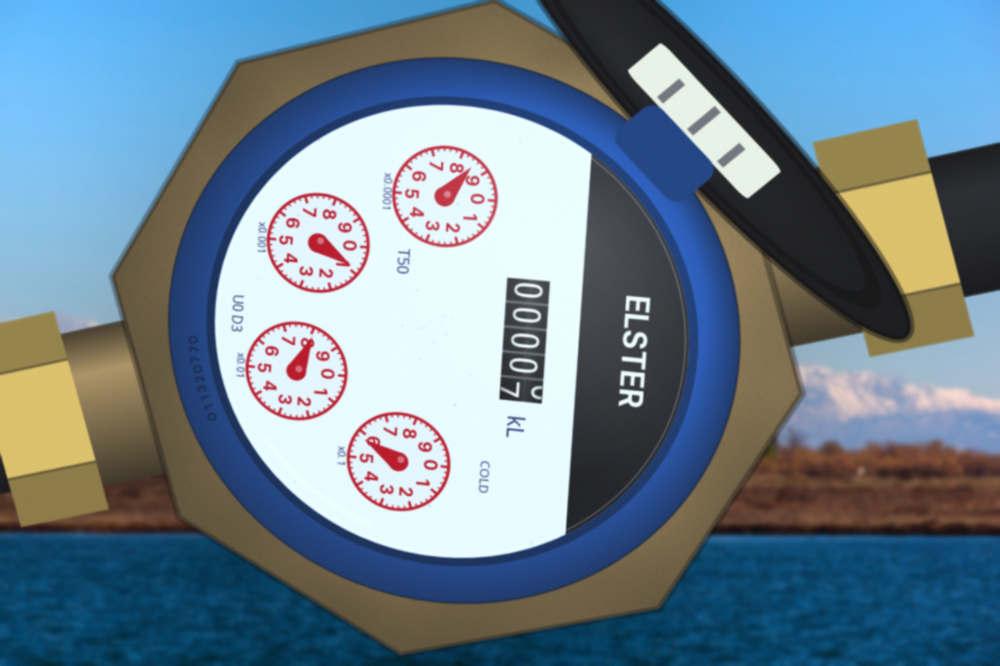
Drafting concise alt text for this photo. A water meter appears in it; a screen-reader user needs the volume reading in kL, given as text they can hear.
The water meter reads 6.5808 kL
